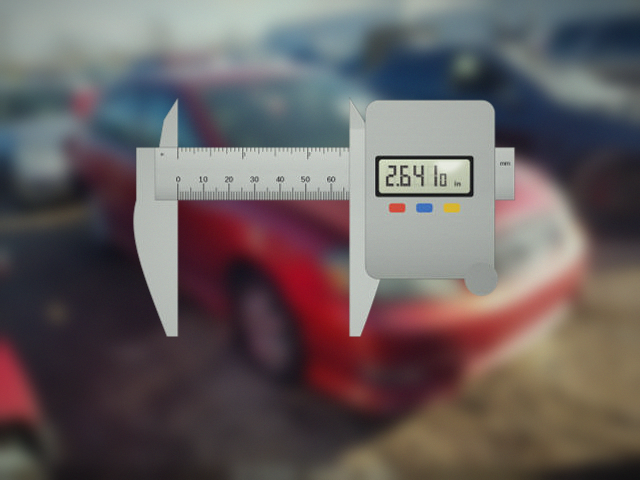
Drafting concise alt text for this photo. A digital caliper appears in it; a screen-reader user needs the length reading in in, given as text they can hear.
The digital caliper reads 2.6410 in
